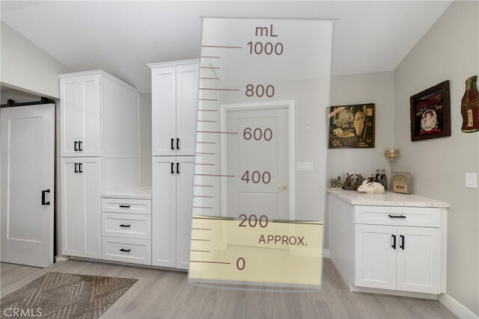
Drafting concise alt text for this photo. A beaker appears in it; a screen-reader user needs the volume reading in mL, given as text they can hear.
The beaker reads 200 mL
